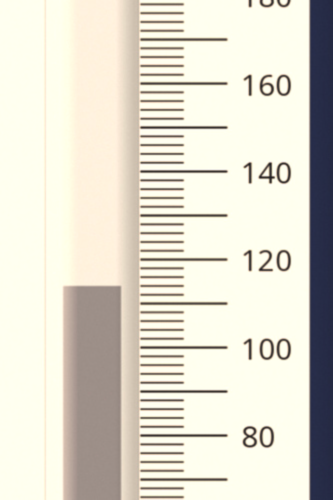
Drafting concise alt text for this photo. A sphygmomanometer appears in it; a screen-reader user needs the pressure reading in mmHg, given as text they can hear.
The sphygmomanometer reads 114 mmHg
